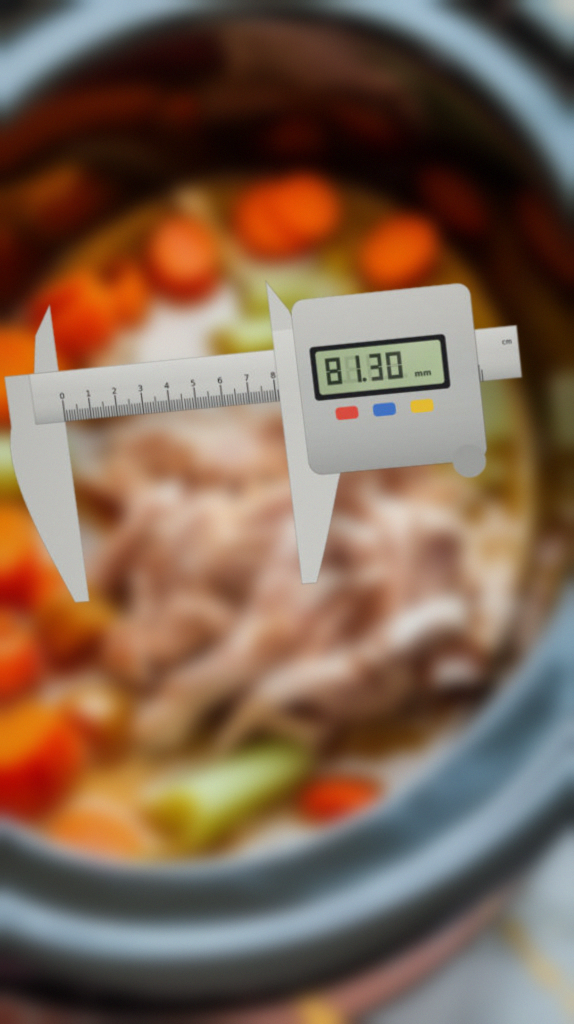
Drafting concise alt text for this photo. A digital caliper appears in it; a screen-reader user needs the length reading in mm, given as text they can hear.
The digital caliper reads 81.30 mm
